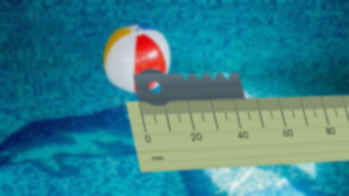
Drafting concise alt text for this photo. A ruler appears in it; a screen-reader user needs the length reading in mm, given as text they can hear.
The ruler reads 45 mm
